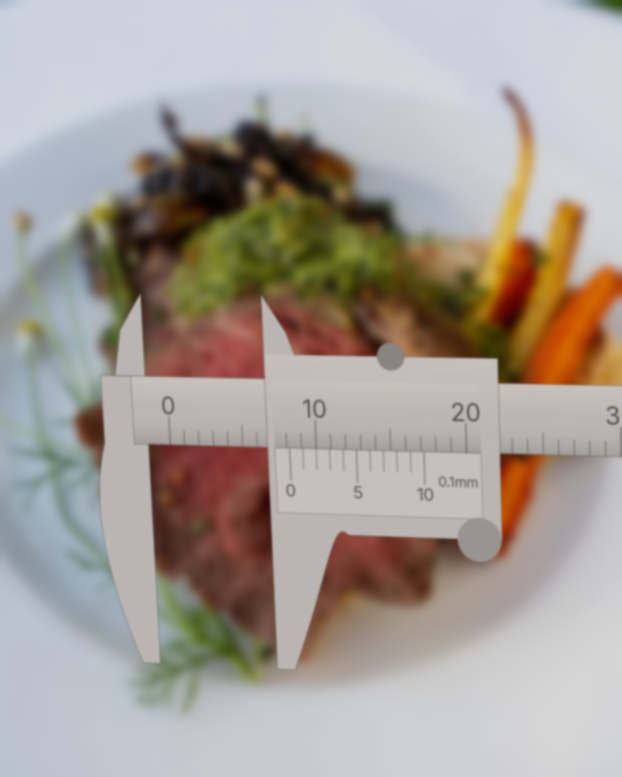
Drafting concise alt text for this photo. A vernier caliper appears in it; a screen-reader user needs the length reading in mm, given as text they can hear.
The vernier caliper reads 8.2 mm
